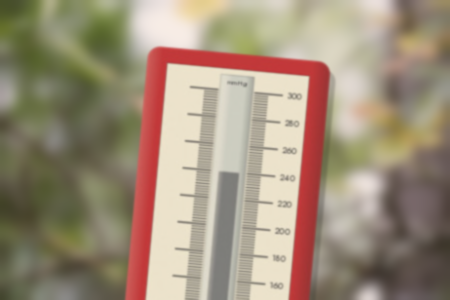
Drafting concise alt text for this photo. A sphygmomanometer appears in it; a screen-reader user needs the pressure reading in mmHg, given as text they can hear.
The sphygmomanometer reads 240 mmHg
